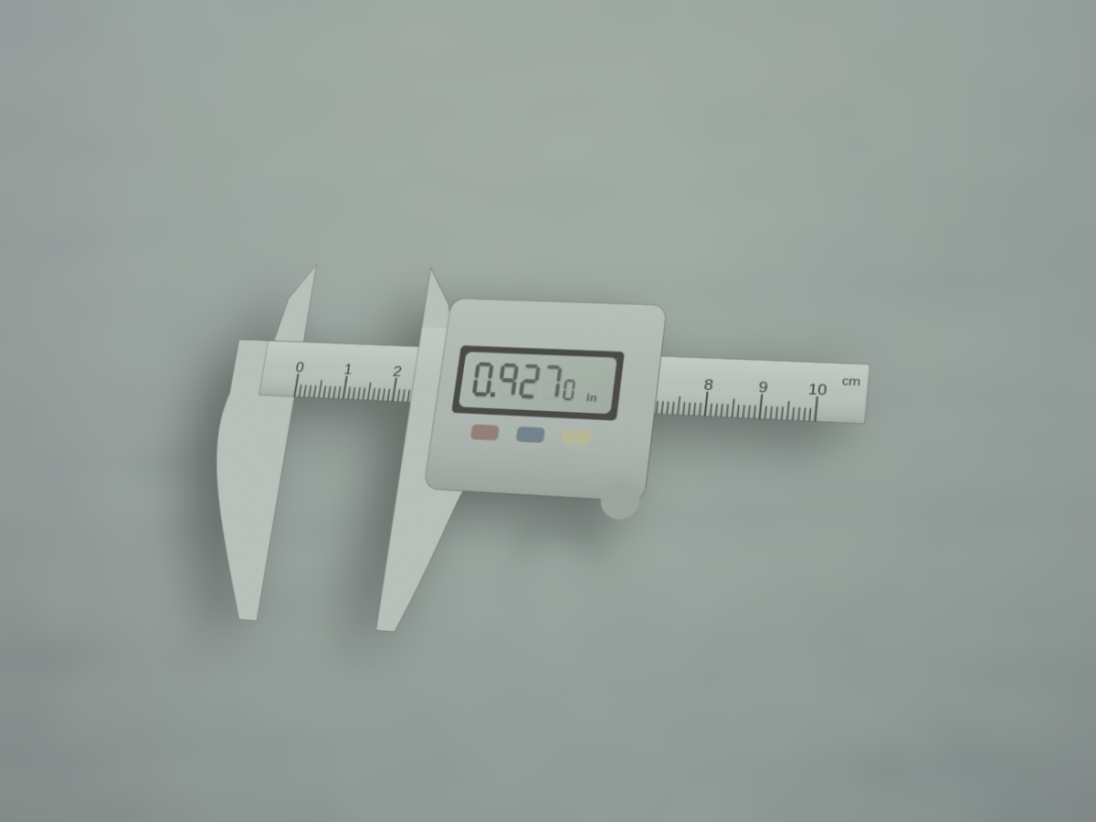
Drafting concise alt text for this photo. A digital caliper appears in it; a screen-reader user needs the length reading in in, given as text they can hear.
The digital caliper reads 0.9270 in
